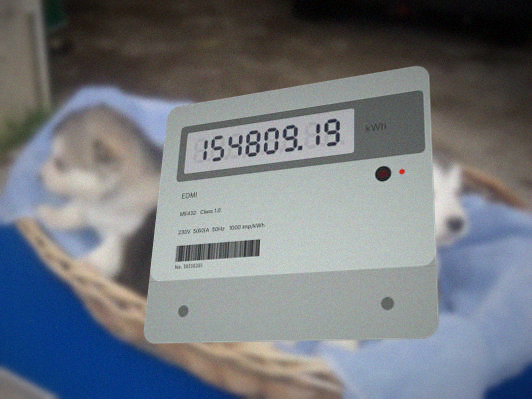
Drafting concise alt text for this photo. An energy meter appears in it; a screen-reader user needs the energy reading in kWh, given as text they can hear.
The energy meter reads 154809.19 kWh
